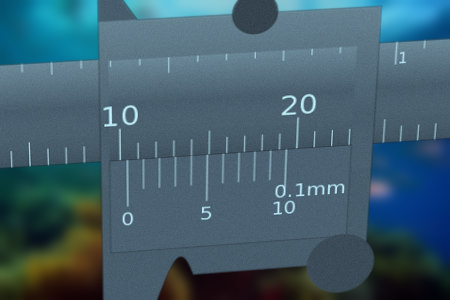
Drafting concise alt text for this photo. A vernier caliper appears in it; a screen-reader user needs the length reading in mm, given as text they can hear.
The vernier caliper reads 10.4 mm
